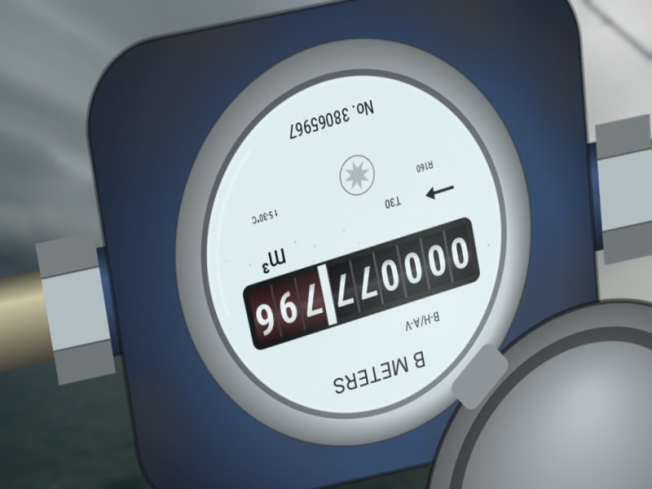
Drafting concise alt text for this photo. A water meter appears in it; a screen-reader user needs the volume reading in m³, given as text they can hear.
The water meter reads 77.796 m³
